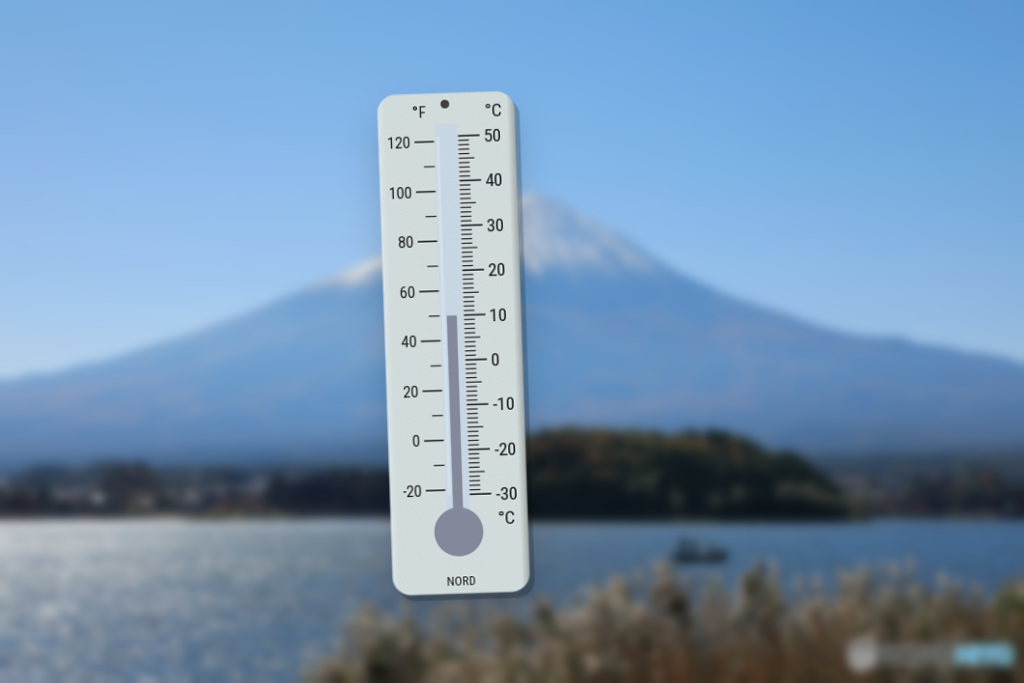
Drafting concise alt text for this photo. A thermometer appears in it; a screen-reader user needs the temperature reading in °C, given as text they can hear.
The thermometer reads 10 °C
